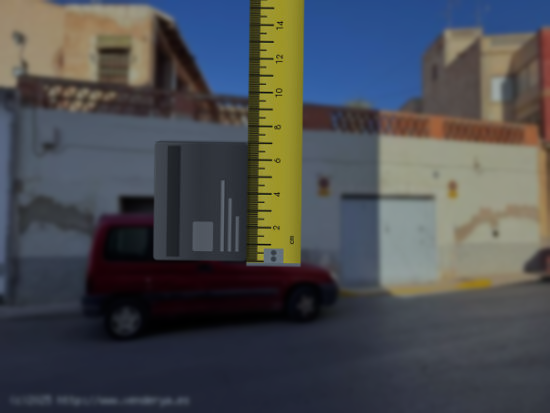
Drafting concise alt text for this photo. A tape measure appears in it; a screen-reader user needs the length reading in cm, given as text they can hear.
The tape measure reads 7 cm
